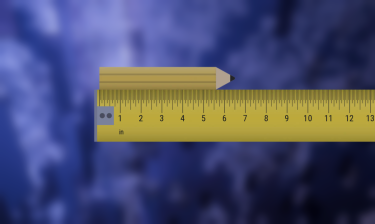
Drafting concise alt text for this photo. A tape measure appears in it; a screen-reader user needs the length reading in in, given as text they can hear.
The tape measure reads 6.5 in
